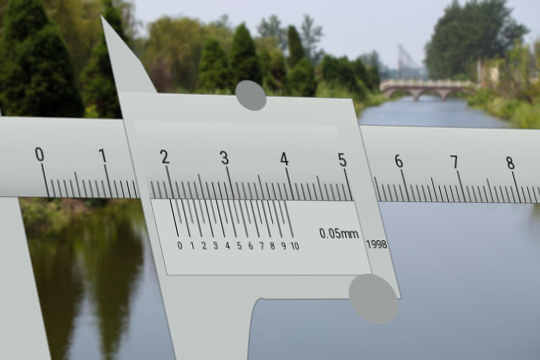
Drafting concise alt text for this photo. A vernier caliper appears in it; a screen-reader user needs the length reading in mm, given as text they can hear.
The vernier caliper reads 19.4 mm
